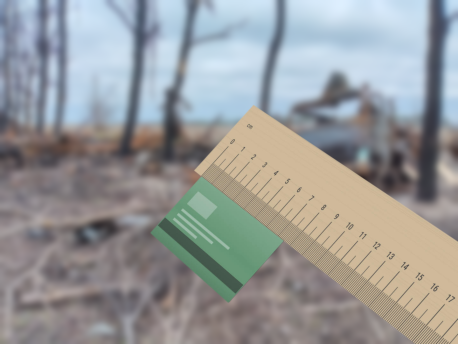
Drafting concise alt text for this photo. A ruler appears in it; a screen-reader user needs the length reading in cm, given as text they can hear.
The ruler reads 7.5 cm
